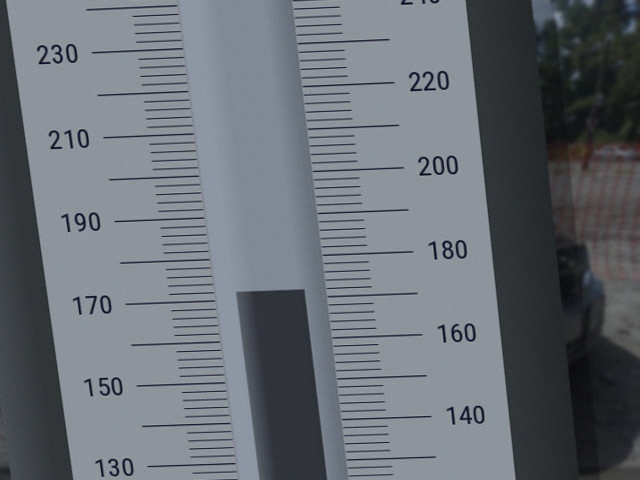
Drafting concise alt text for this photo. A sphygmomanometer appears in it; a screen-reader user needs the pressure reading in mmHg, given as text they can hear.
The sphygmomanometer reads 172 mmHg
